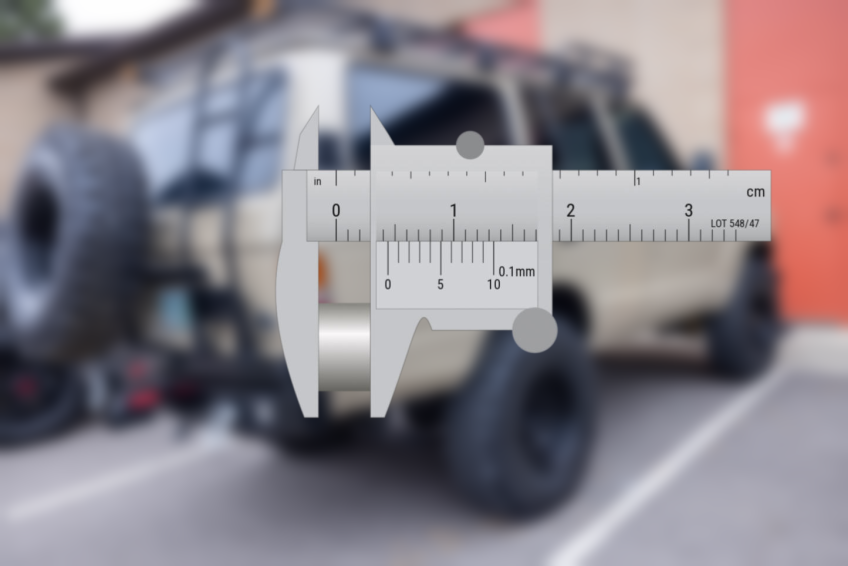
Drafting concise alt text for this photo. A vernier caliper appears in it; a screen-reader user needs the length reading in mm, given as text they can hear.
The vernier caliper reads 4.4 mm
